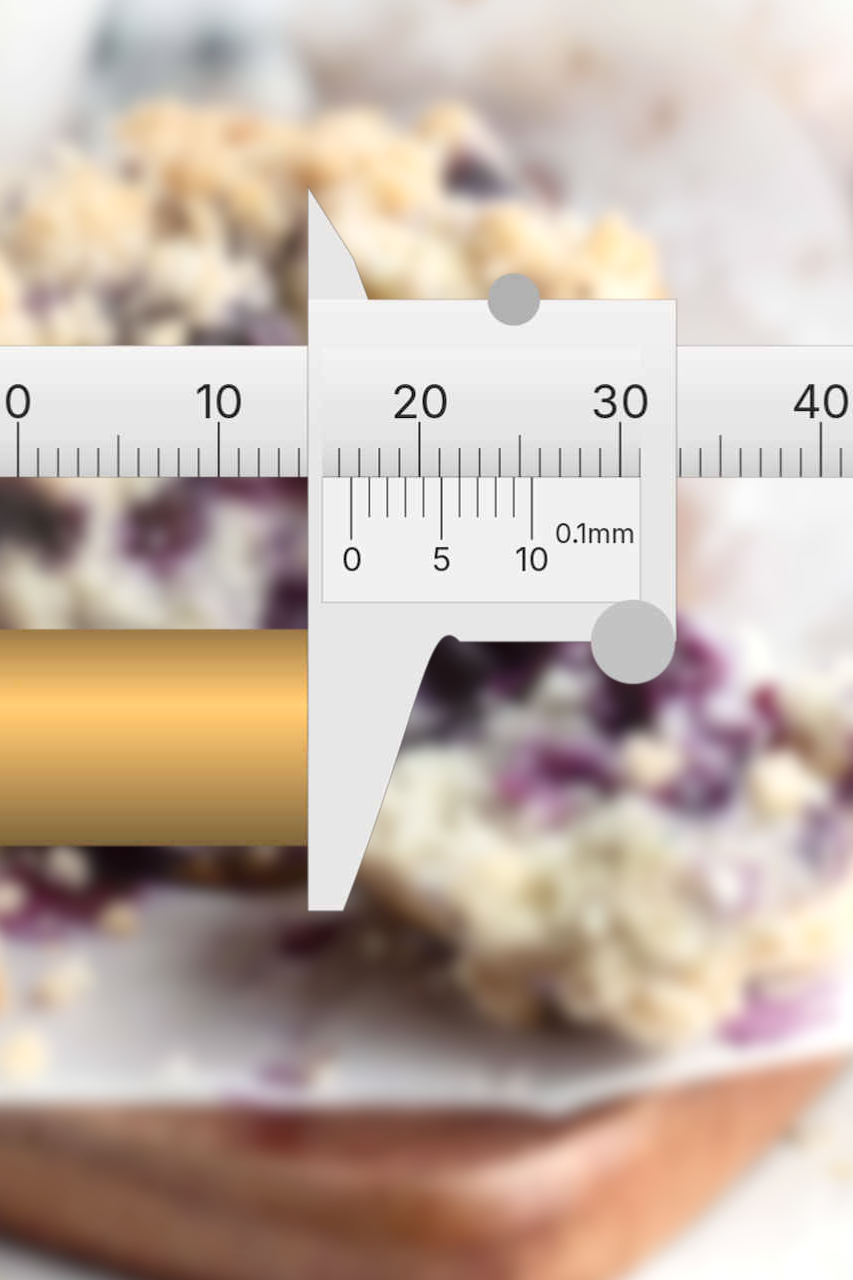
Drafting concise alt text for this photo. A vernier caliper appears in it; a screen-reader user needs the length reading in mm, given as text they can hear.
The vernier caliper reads 16.6 mm
